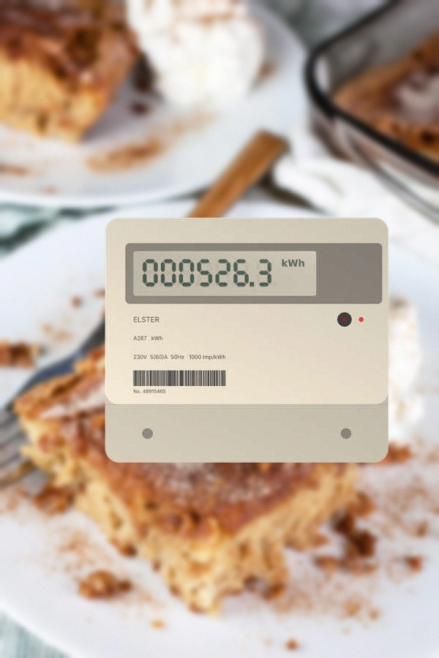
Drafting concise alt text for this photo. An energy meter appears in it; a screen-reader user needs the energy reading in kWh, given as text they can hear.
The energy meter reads 526.3 kWh
